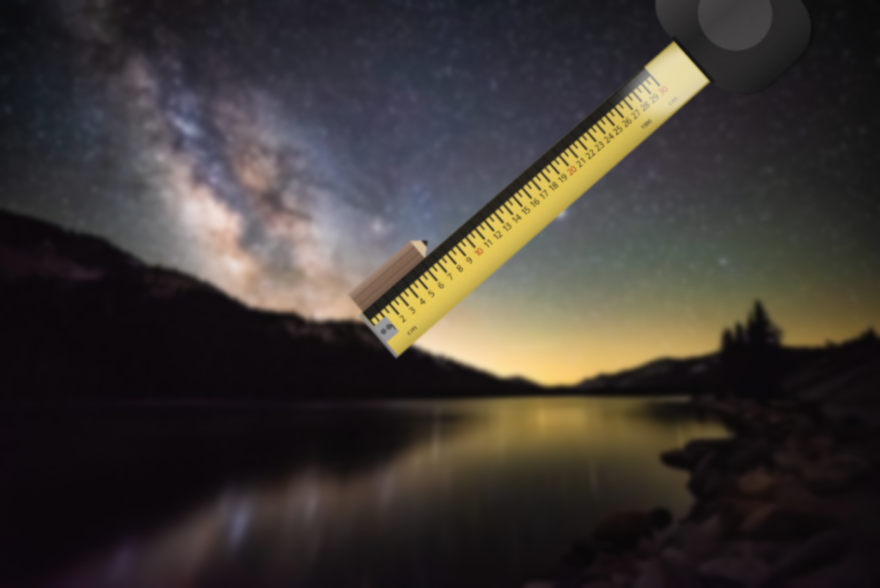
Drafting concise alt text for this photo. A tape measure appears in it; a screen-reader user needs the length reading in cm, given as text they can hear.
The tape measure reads 7.5 cm
